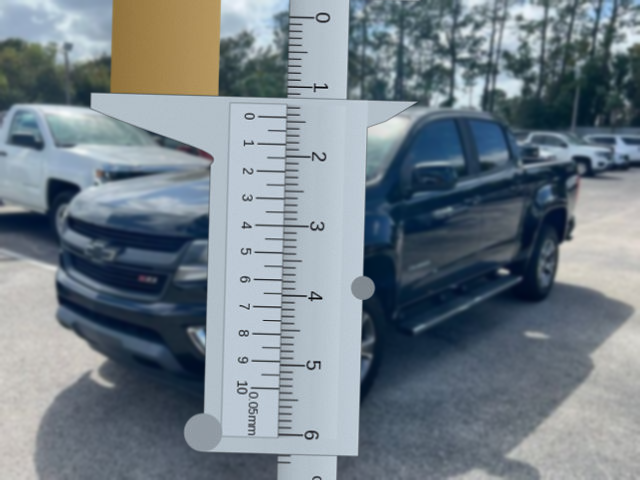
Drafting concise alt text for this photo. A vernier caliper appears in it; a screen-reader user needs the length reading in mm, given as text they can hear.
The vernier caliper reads 14.4 mm
